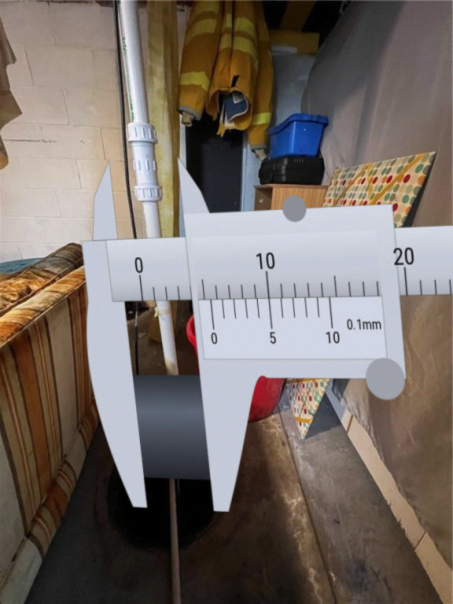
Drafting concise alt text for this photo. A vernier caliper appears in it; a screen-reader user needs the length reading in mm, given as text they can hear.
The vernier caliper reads 5.5 mm
